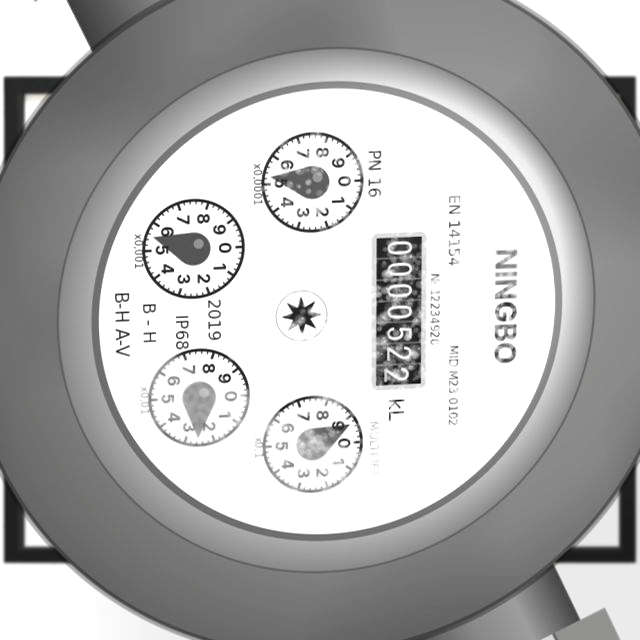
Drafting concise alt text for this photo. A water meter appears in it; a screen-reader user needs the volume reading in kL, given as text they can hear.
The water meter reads 521.9255 kL
